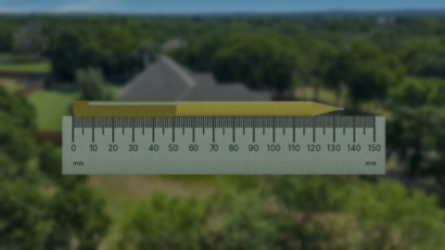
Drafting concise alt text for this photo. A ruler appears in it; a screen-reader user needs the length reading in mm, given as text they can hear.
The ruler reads 135 mm
